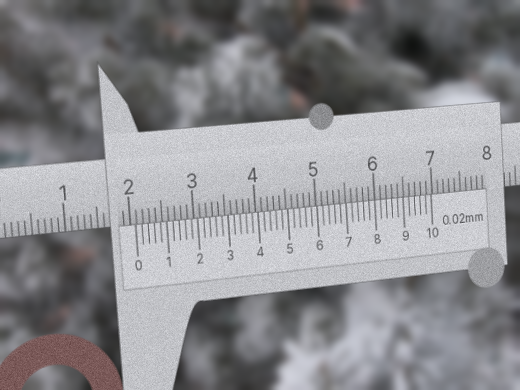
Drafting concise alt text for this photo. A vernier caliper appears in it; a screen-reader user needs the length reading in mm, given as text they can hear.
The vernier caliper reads 20.8 mm
